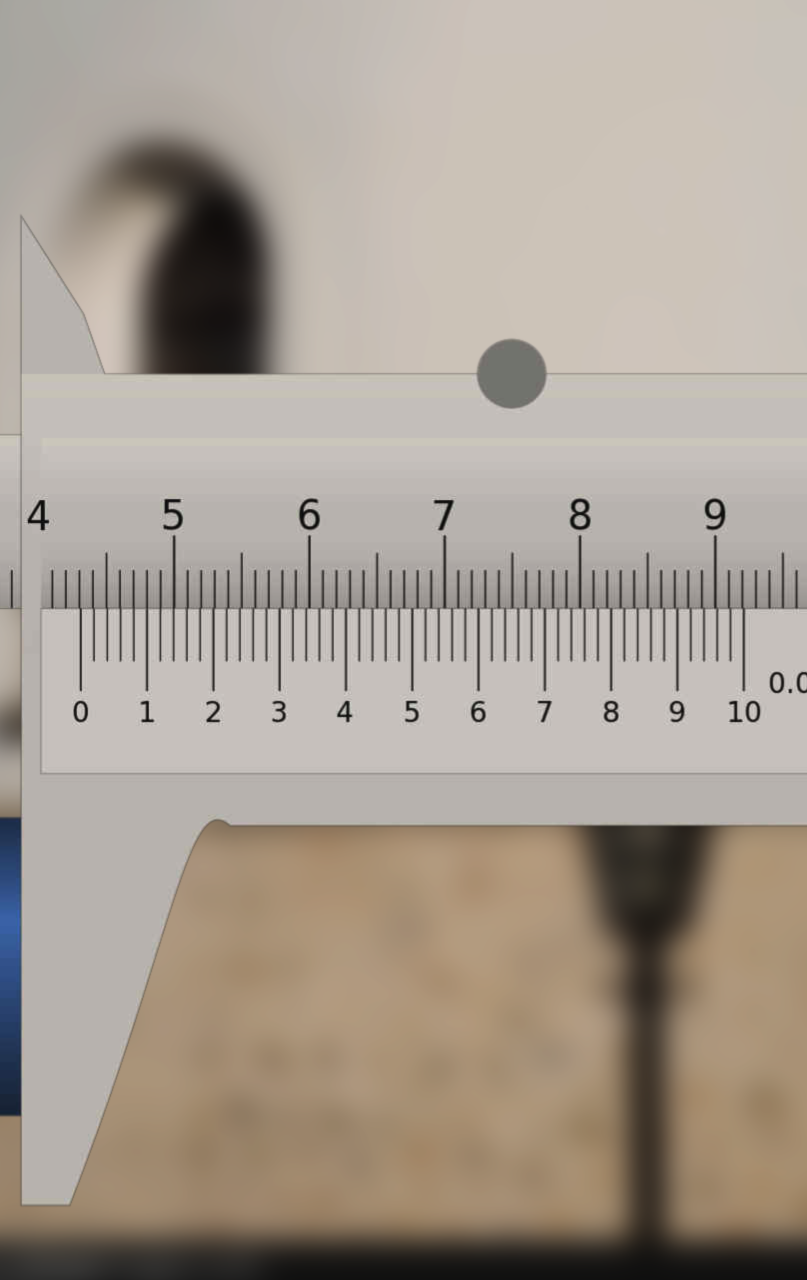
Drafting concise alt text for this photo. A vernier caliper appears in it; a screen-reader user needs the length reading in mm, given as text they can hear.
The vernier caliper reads 43.1 mm
